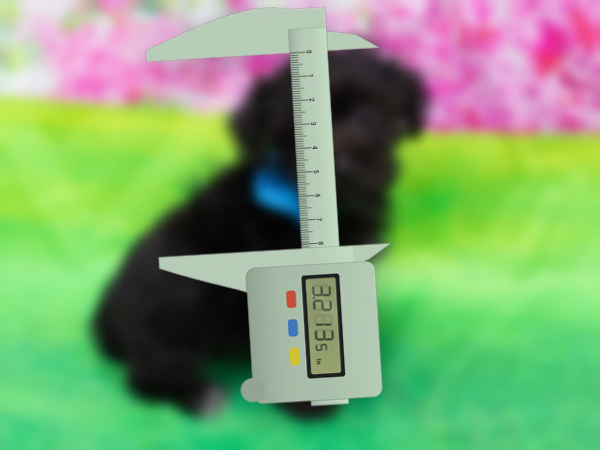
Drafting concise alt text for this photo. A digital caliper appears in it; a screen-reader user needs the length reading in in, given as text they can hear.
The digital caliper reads 3.2135 in
